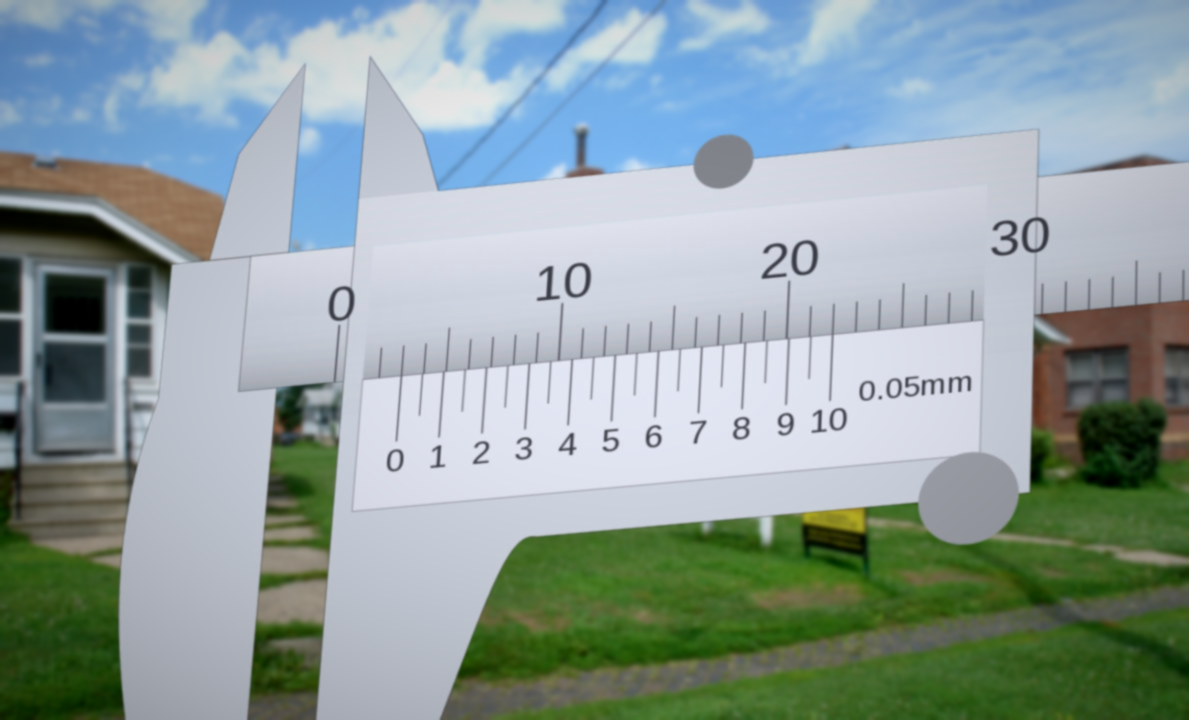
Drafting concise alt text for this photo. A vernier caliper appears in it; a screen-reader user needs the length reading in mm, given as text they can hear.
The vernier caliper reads 3.0 mm
